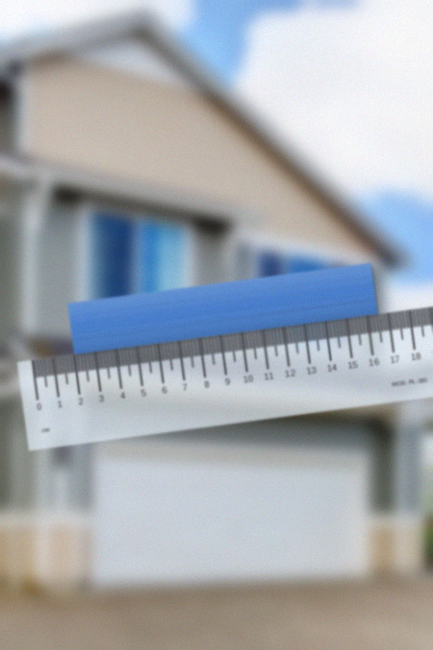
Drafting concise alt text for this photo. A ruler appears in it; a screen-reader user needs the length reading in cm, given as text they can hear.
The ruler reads 14.5 cm
